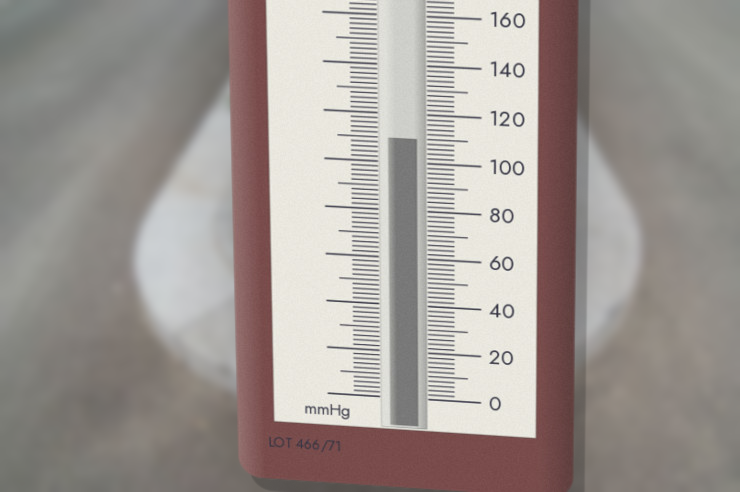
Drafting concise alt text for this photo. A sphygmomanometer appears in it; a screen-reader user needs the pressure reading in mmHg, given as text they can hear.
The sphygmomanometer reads 110 mmHg
